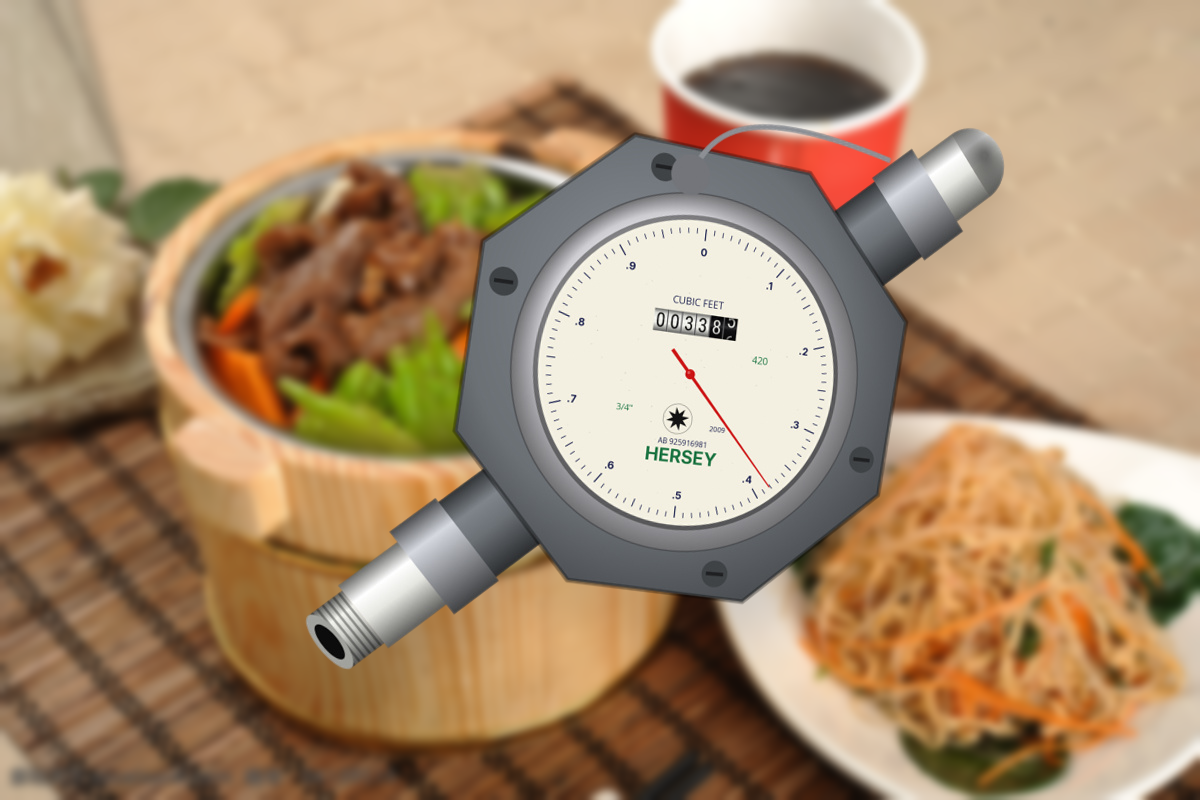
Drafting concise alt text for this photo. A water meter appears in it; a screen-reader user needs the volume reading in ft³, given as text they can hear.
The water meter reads 3385.38 ft³
